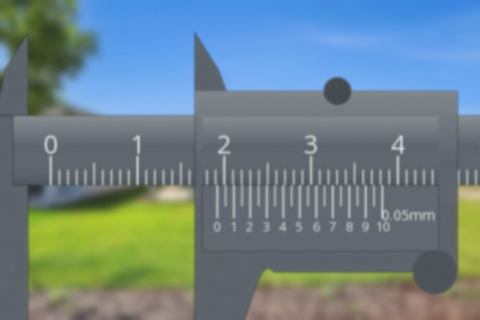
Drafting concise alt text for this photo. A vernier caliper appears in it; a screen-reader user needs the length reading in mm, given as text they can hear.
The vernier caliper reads 19.2 mm
